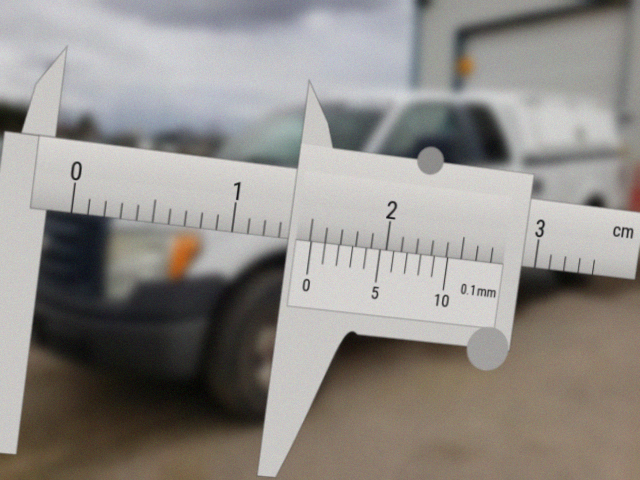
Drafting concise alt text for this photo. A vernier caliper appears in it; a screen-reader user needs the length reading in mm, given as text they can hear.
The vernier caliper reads 15.1 mm
